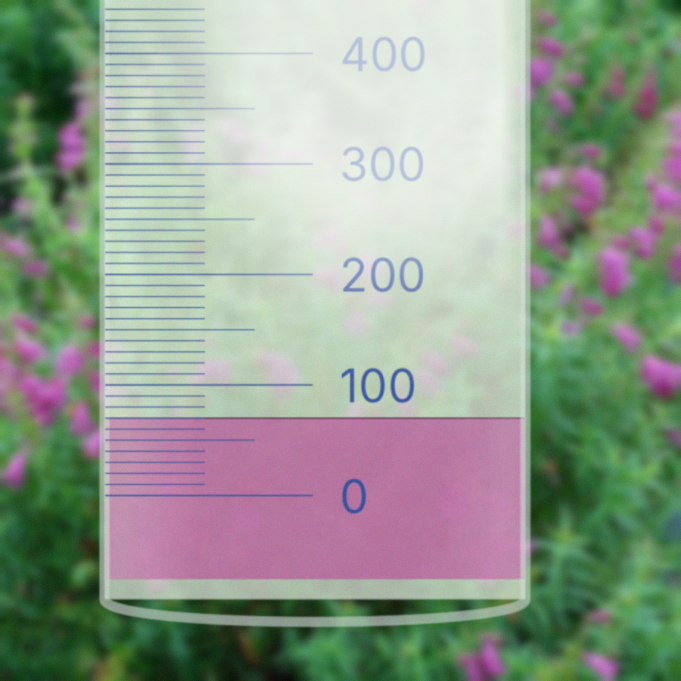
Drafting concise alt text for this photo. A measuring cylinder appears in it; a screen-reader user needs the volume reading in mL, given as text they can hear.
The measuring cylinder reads 70 mL
